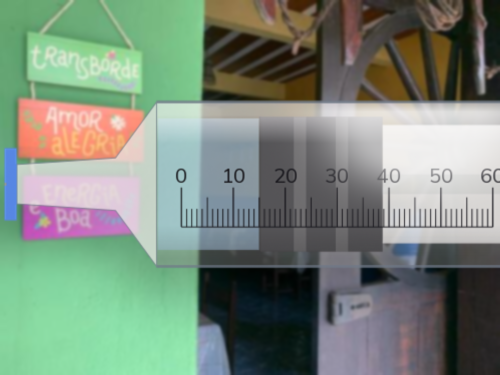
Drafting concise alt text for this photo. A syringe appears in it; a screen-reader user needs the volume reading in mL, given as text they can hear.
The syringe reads 15 mL
